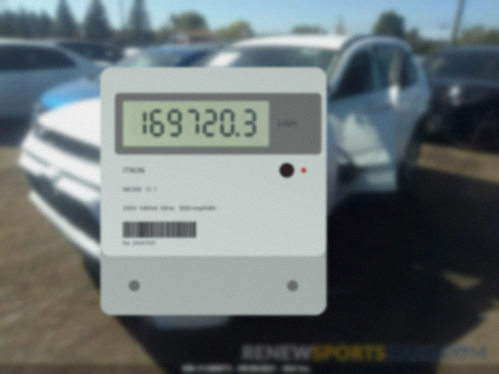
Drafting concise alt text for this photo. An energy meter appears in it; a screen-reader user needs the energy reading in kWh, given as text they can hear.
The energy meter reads 169720.3 kWh
